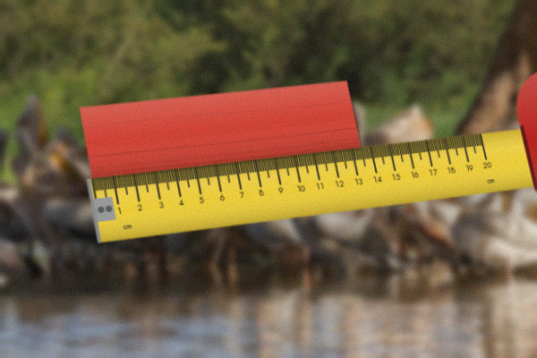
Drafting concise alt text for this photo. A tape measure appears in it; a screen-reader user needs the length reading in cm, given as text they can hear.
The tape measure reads 13.5 cm
